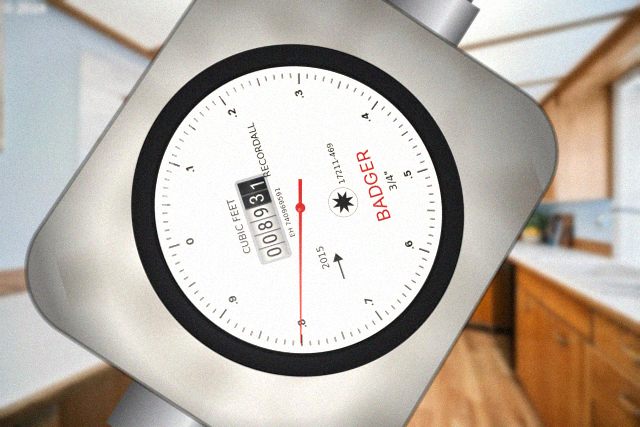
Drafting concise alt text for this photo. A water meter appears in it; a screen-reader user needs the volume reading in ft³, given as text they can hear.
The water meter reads 8930.80 ft³
